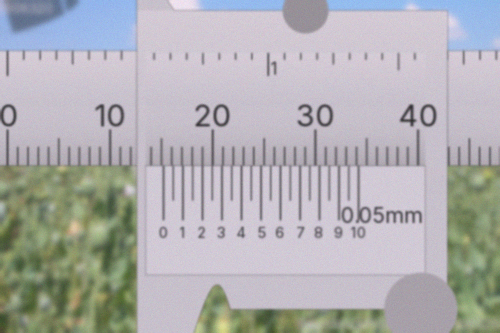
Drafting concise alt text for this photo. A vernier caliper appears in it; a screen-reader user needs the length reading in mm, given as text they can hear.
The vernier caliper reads 15.2 mm
